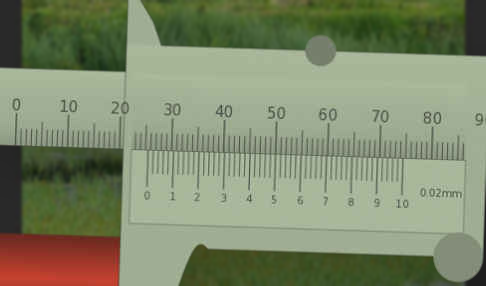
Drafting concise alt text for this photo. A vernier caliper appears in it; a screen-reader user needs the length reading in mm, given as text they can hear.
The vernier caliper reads 25.5 mm
